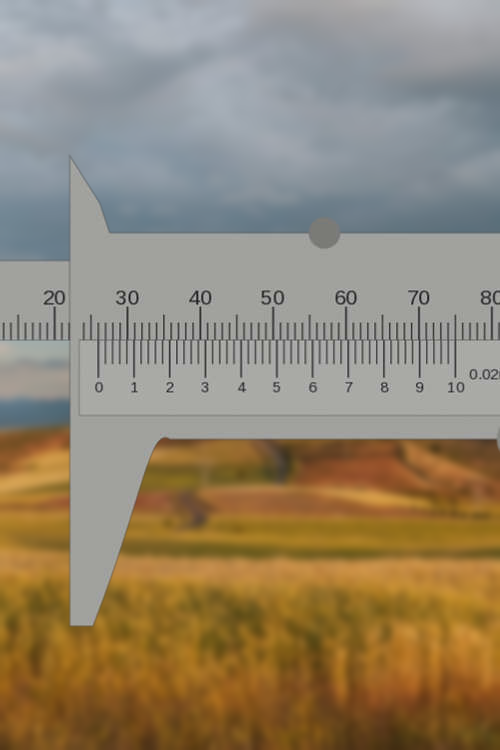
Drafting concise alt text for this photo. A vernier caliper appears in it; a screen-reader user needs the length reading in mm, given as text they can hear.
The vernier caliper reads 26.0 mm
